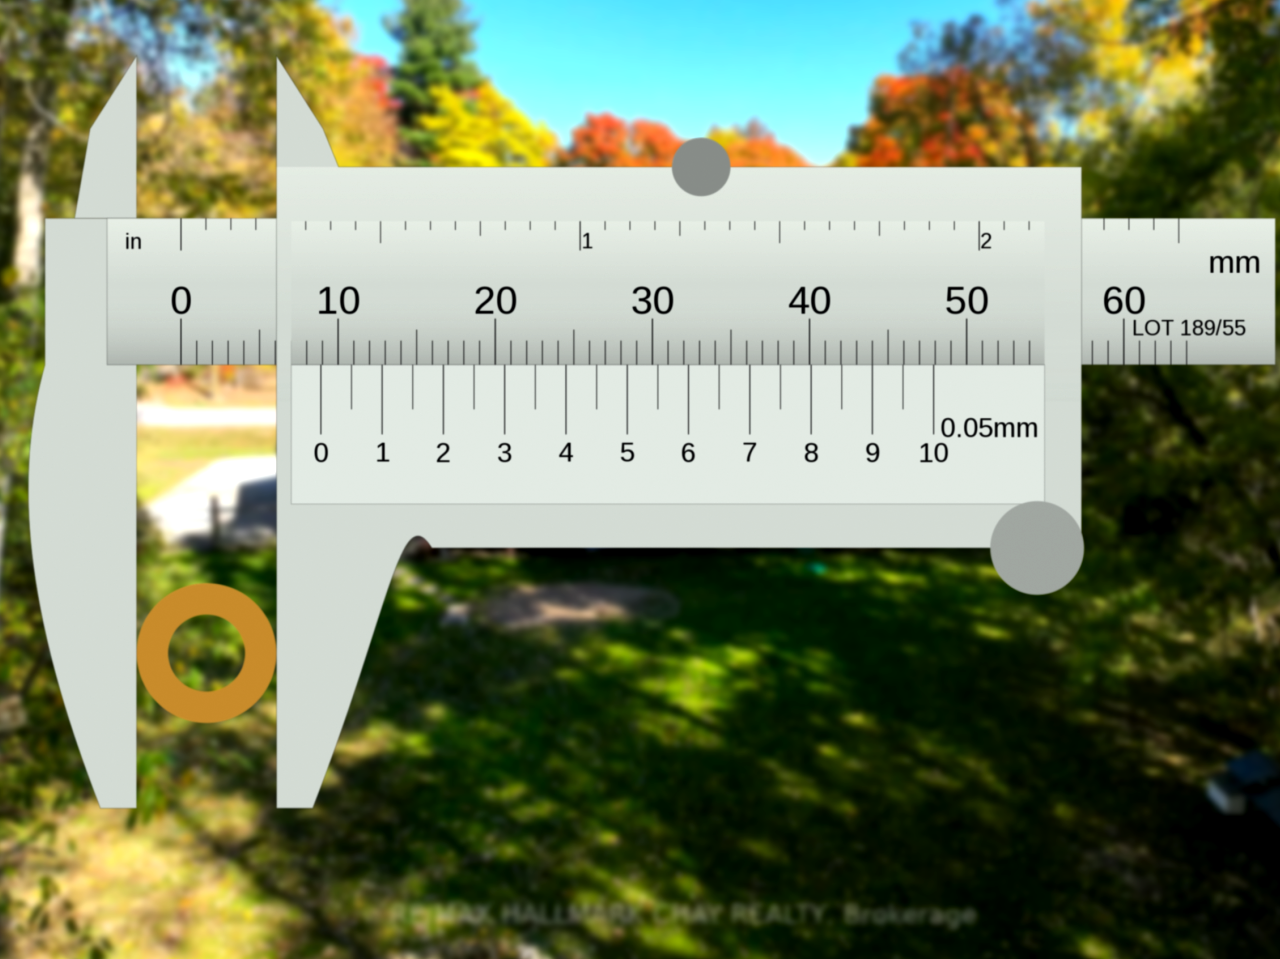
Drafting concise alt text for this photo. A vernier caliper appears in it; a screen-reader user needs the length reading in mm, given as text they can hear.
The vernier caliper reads 8.9 mm
